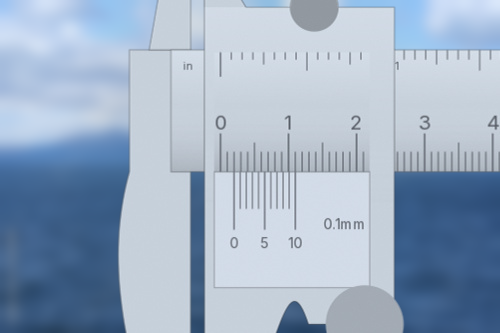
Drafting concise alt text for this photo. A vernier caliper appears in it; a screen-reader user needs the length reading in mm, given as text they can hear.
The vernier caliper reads 2.0 mm
